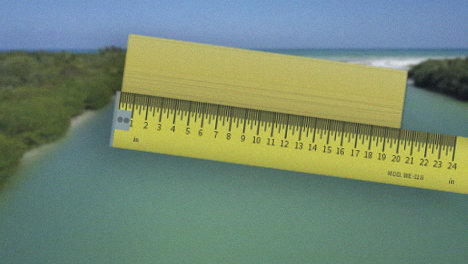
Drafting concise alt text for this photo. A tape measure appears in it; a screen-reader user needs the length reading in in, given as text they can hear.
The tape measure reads 20 in
